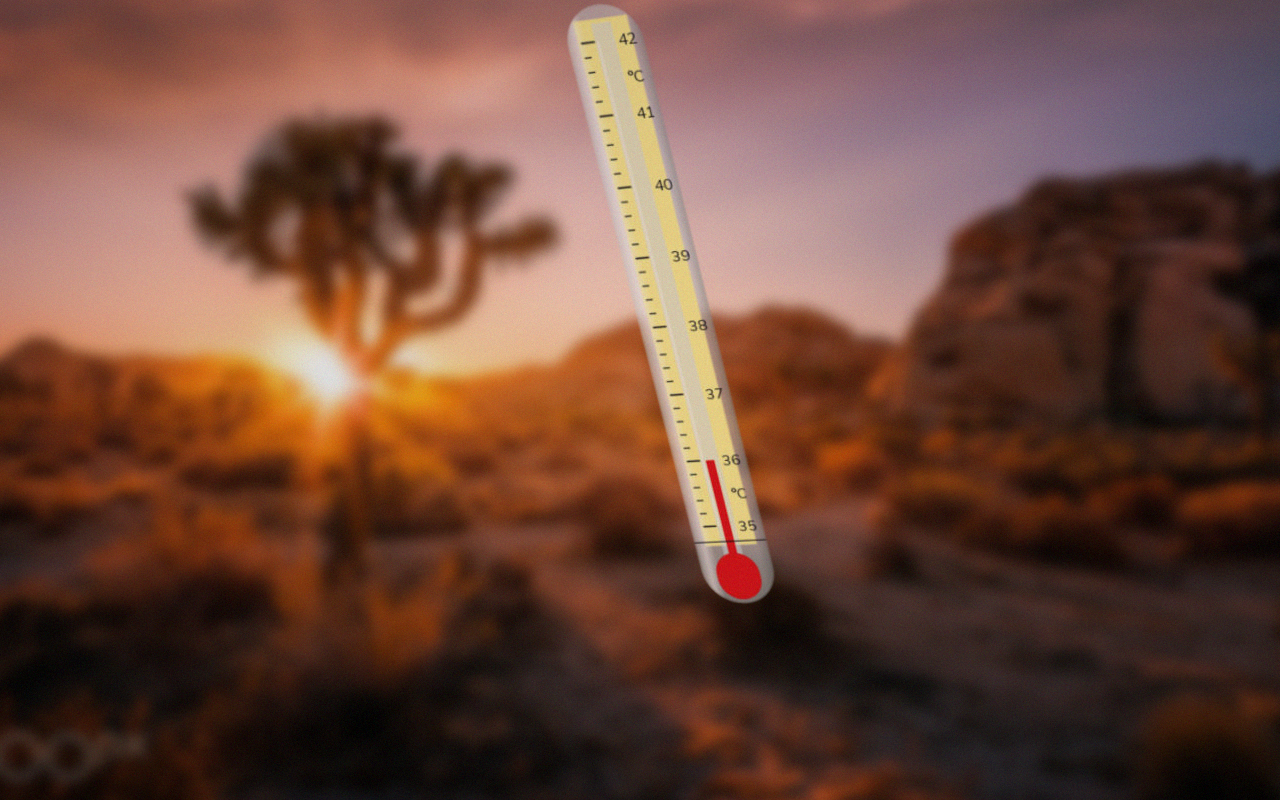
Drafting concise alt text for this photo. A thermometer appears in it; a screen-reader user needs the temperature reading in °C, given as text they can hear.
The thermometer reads 36 °C
